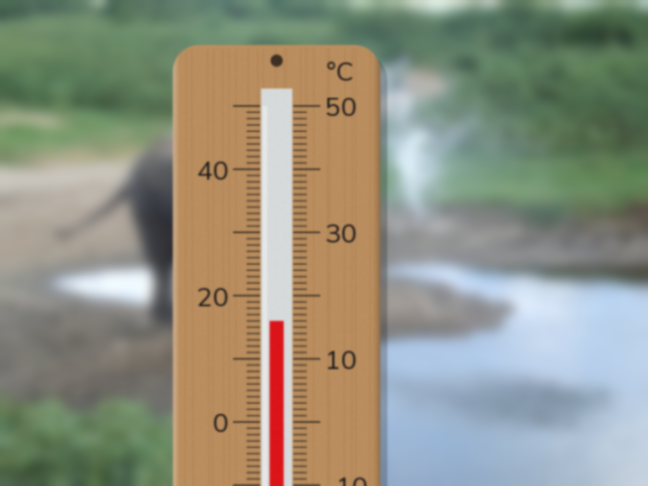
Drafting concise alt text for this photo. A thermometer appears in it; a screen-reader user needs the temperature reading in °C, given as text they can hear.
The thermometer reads 16 °C
